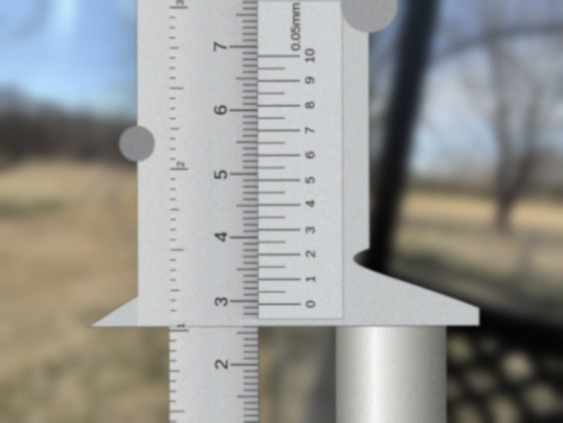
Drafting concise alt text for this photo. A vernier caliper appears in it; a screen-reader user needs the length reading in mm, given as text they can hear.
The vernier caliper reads 29.5 mm
